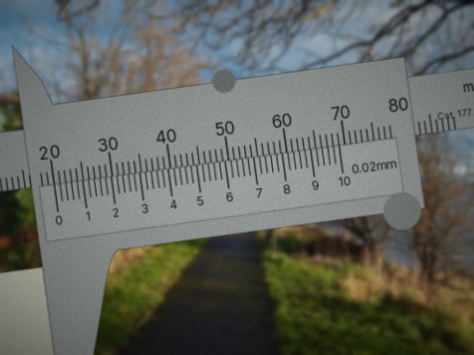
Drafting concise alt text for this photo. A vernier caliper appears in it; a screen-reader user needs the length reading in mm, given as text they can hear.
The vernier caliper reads 20.0 mm
